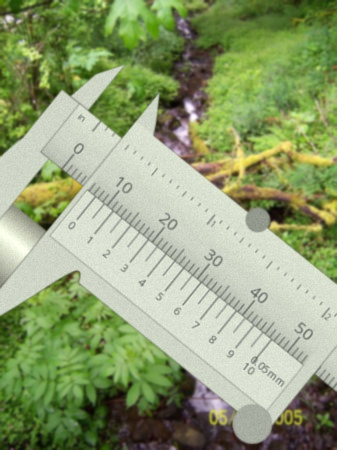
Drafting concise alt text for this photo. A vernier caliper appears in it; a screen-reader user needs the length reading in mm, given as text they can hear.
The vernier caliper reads 7.5 mm
